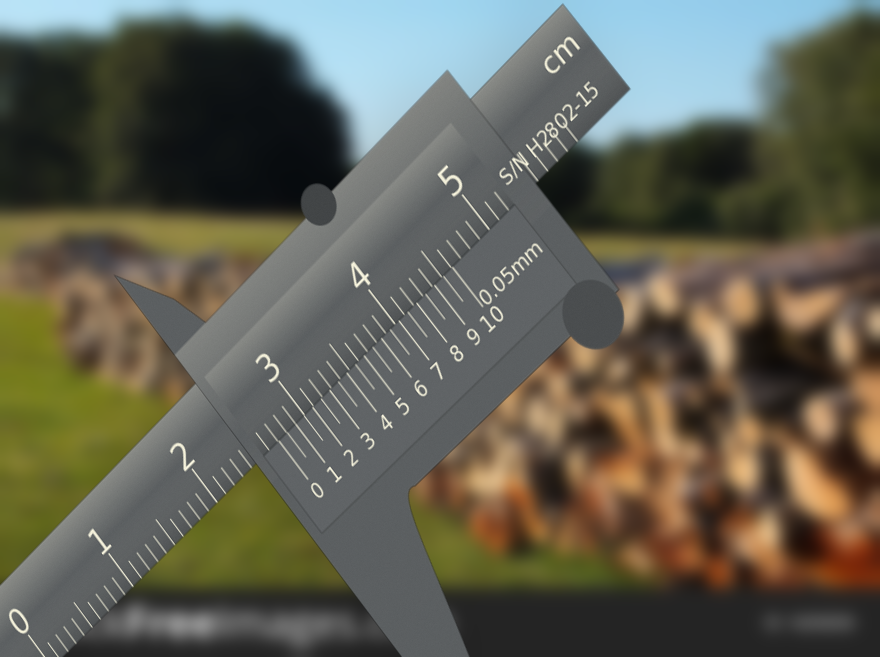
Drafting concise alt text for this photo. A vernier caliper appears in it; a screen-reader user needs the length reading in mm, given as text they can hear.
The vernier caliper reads 27.1 mm
